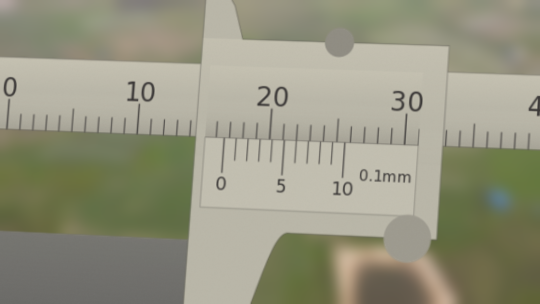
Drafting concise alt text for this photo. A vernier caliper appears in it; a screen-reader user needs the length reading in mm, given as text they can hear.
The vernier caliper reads 16.6 mm
